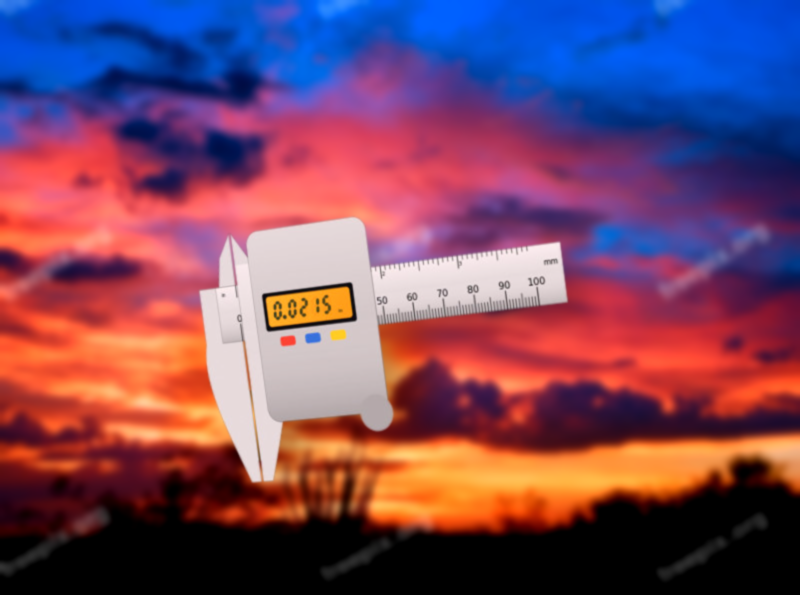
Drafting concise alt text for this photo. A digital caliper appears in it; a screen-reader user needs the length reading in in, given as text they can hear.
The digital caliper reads 0.0215 in
